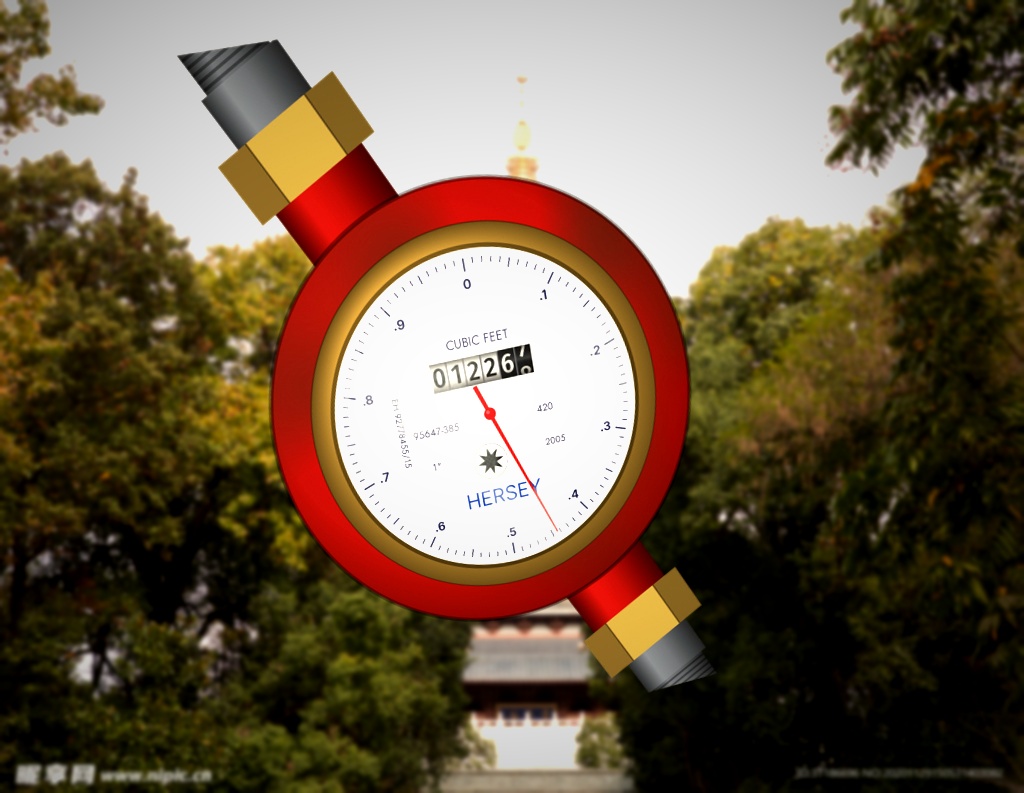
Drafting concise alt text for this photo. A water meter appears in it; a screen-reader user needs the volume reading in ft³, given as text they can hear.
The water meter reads 12267.44 ft³
